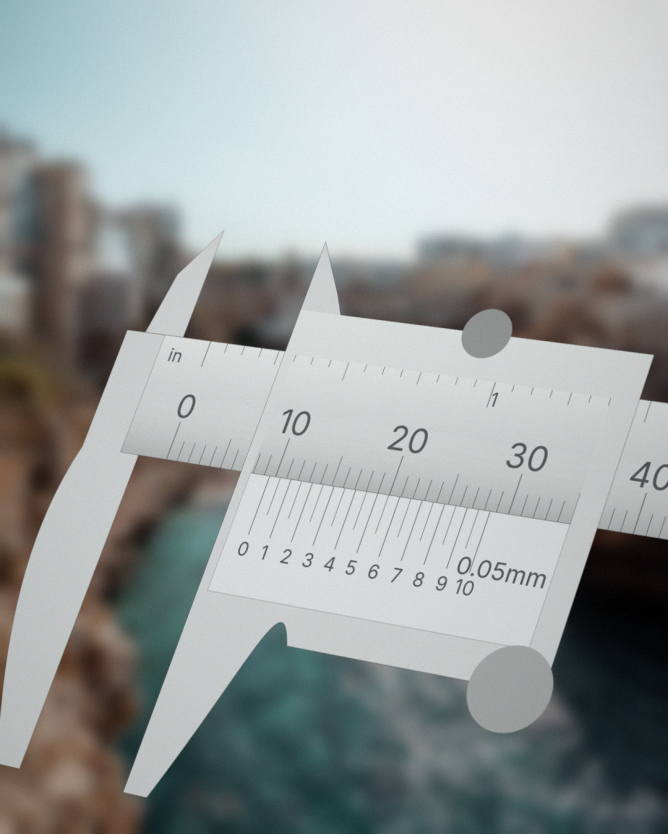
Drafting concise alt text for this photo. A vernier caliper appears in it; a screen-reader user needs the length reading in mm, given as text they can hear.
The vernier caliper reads 9.5 mm
